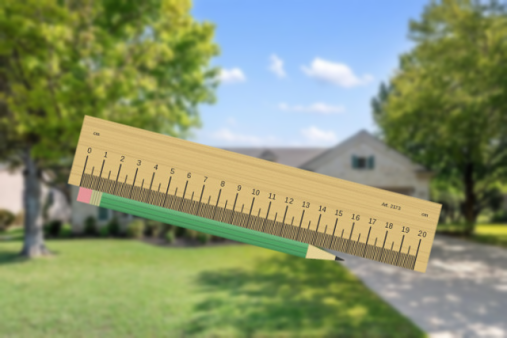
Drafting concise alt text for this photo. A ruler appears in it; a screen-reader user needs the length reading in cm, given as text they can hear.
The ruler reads 16 cm
